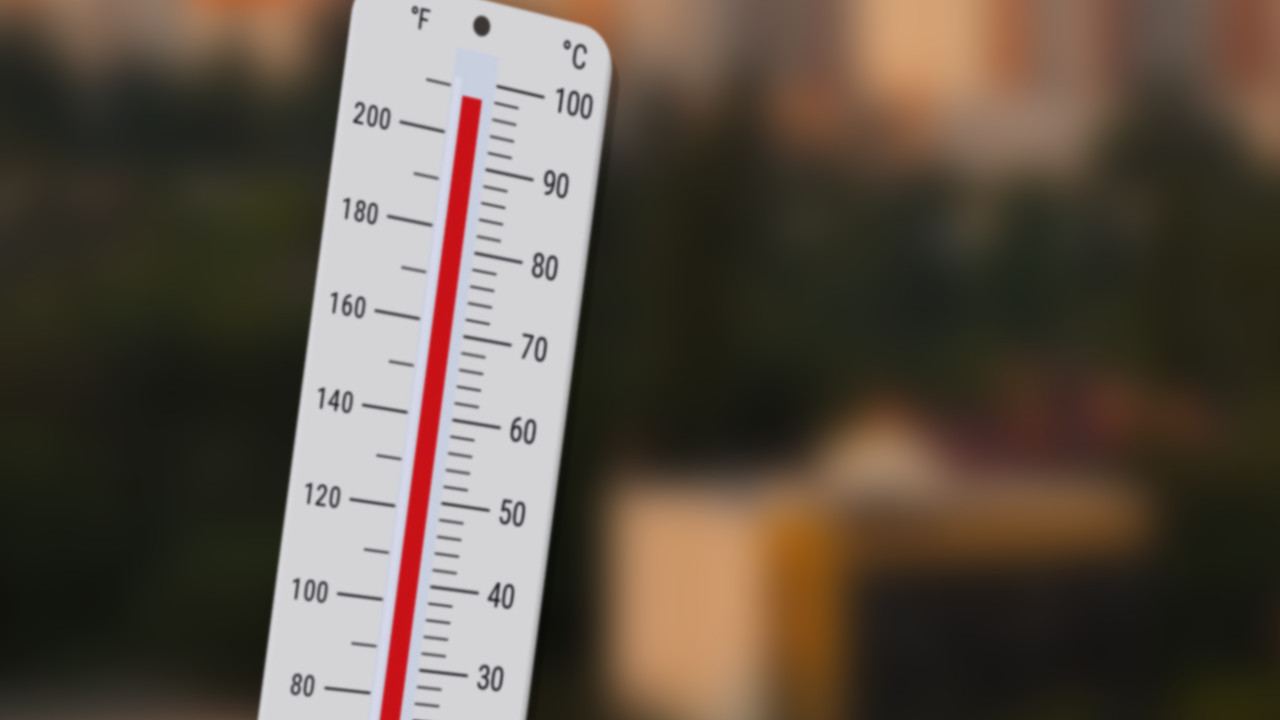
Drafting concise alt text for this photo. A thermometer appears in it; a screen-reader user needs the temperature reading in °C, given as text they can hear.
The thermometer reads 98 °C
